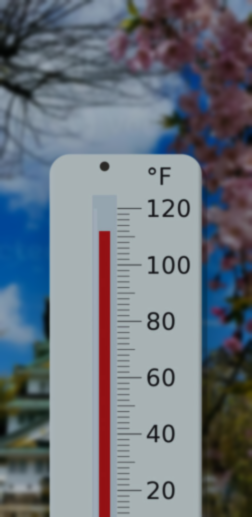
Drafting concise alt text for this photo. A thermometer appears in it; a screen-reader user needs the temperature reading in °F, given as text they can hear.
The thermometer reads 112 °F
